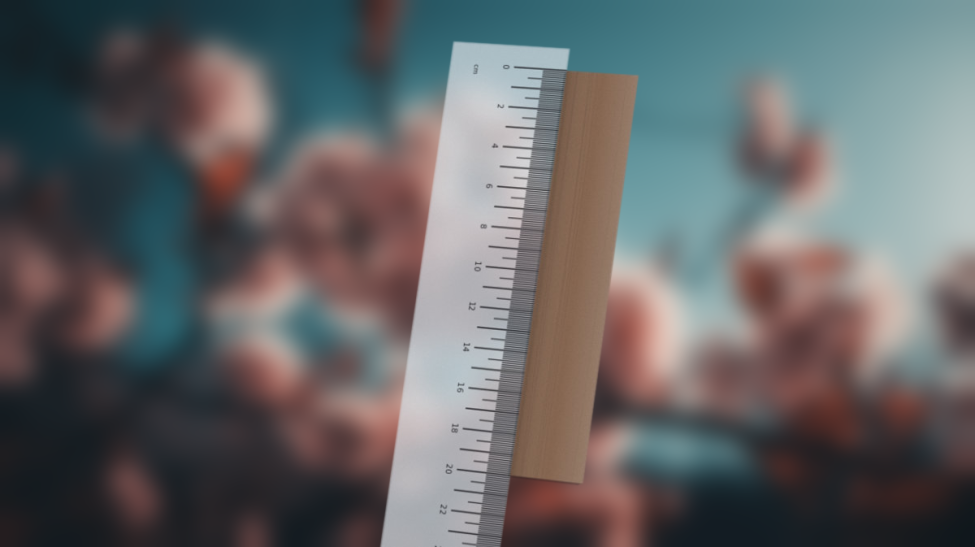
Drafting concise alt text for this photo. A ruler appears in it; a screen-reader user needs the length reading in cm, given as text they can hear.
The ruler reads 20 cm
